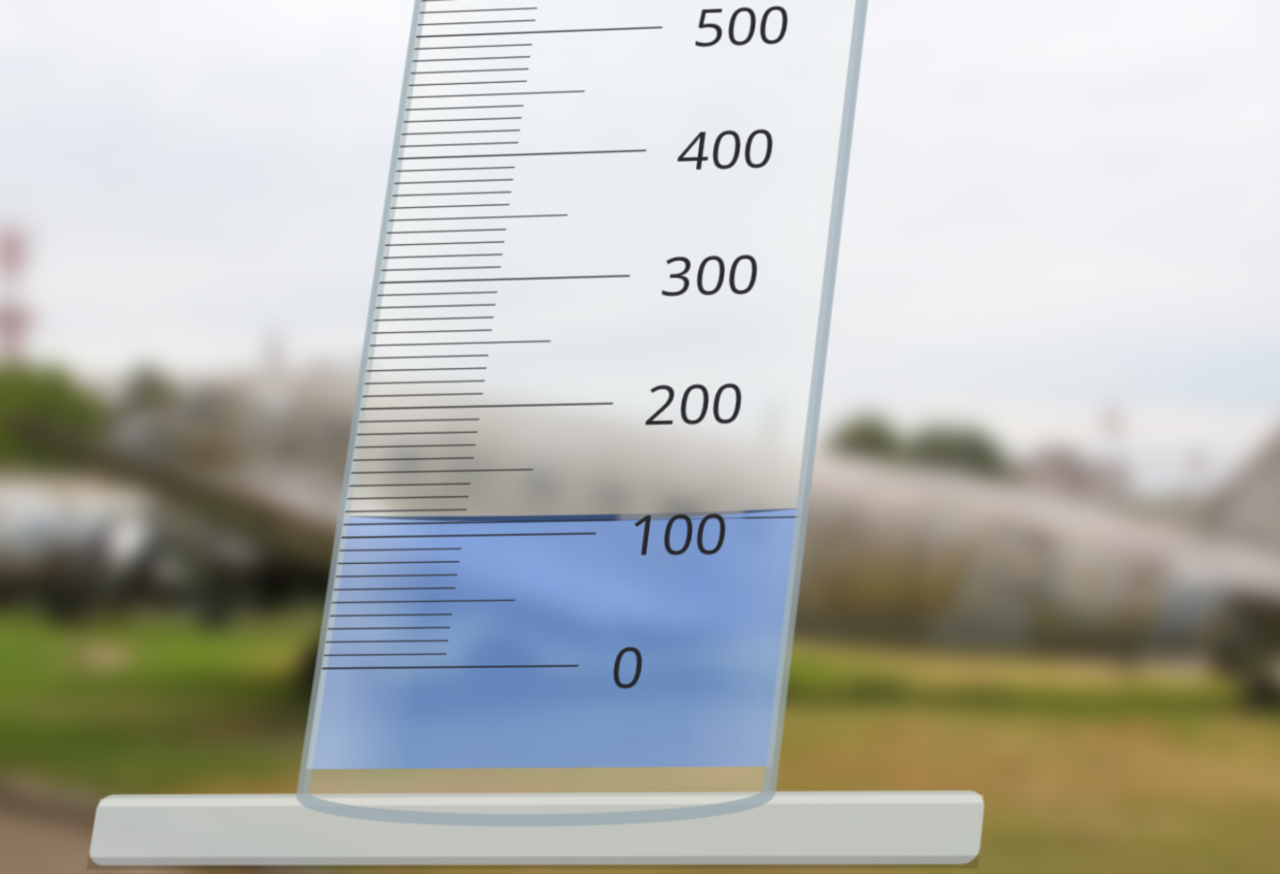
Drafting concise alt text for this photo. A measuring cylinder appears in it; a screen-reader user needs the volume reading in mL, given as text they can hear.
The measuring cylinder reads 110 mL
